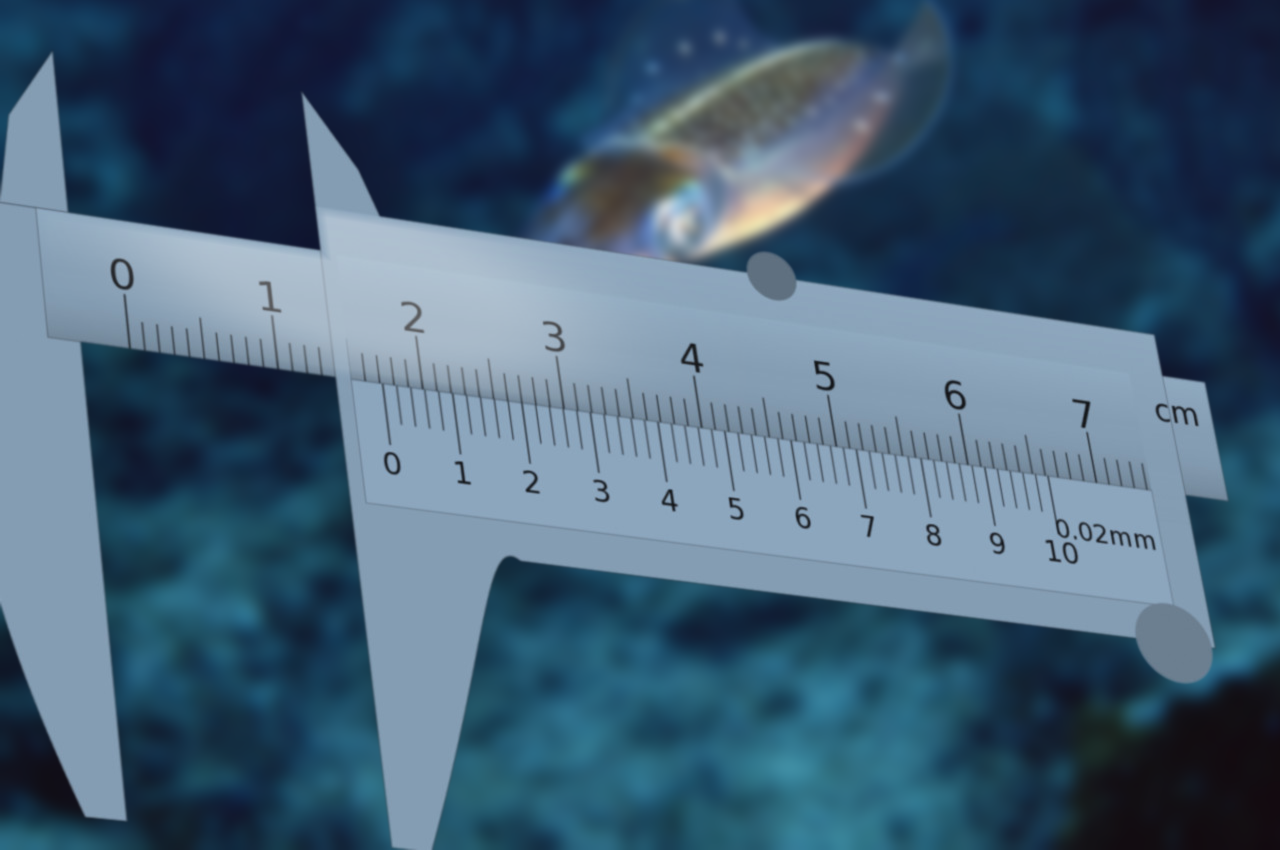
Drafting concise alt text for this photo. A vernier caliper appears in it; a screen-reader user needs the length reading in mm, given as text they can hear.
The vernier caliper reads 17.2 mm
